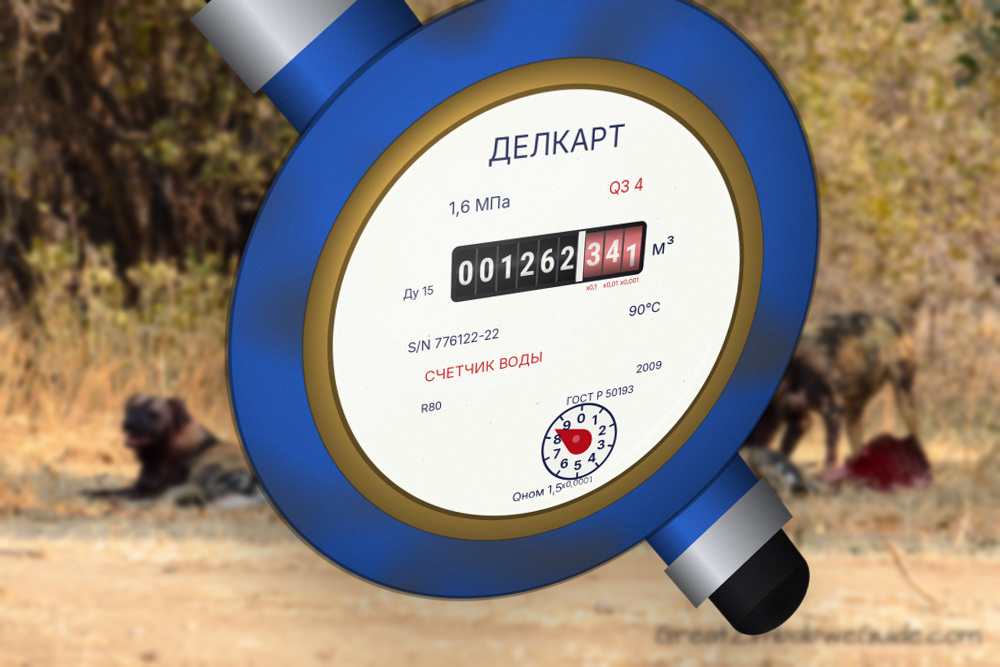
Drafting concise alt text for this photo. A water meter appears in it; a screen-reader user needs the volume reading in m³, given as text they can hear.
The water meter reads 1262.3408 m³
